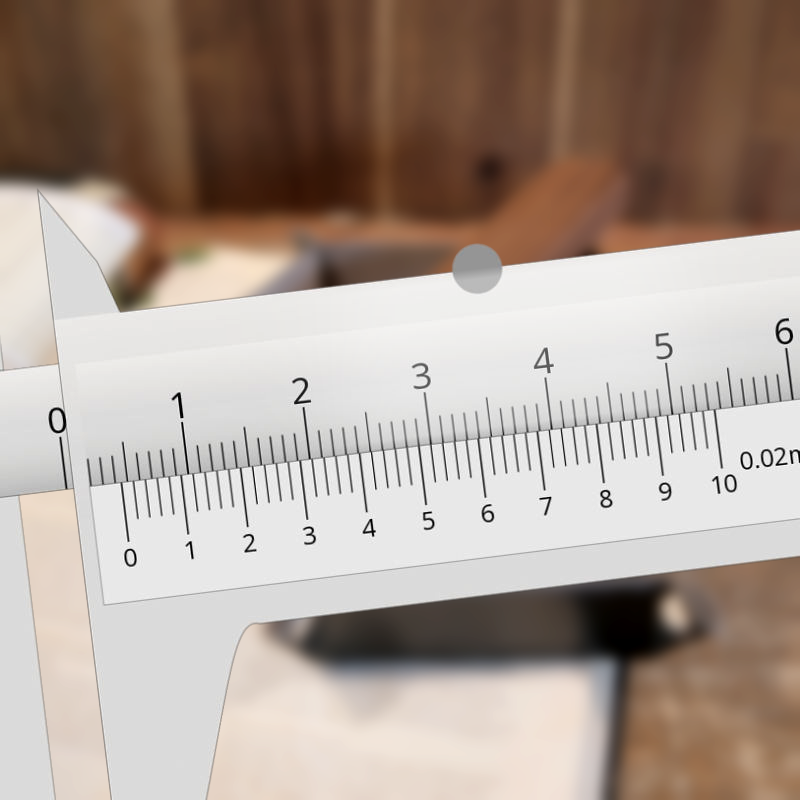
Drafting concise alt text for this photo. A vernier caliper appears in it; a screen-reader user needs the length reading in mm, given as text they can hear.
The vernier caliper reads 4.5 mm
